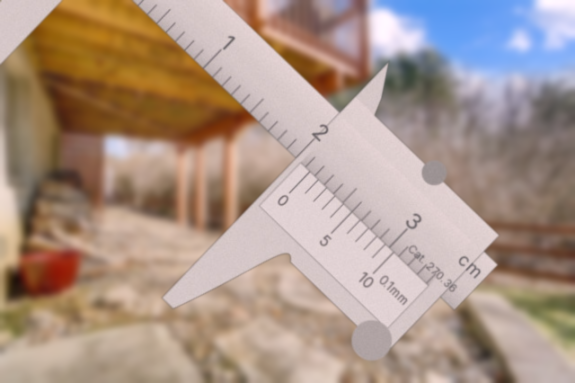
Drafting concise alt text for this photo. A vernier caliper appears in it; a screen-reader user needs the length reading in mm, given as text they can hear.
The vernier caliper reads 21.5 mm
